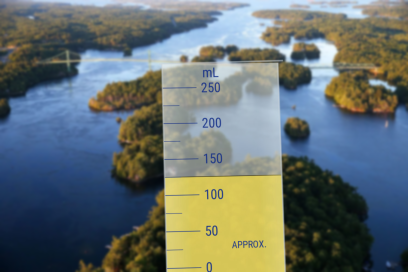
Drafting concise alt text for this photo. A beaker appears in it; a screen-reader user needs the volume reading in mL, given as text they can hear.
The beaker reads 125 mL
